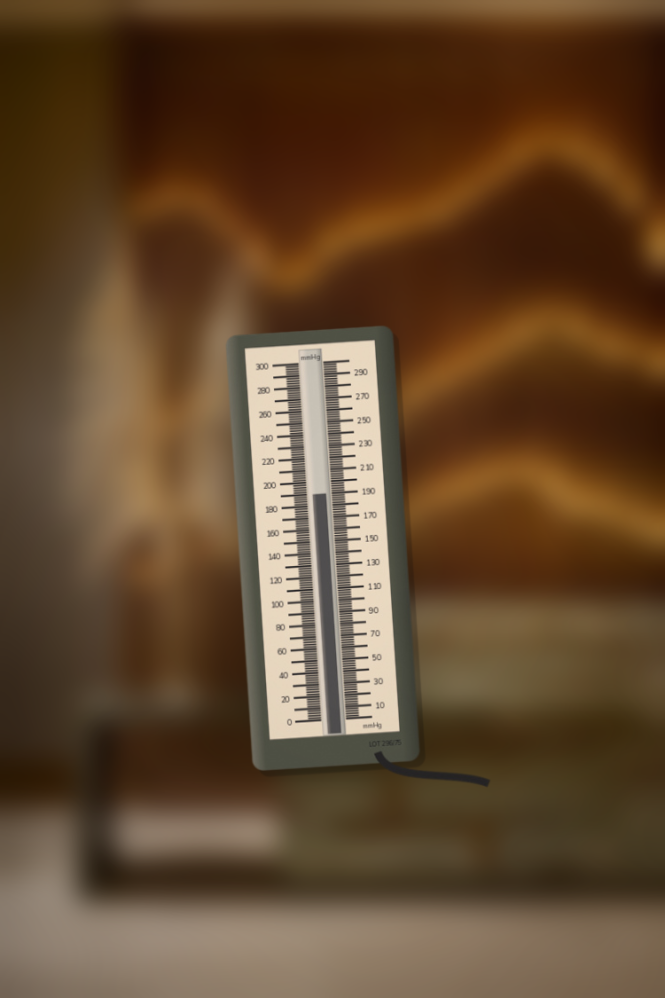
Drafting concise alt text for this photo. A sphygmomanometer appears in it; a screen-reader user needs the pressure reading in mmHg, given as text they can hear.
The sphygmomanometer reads 190 mmHg
